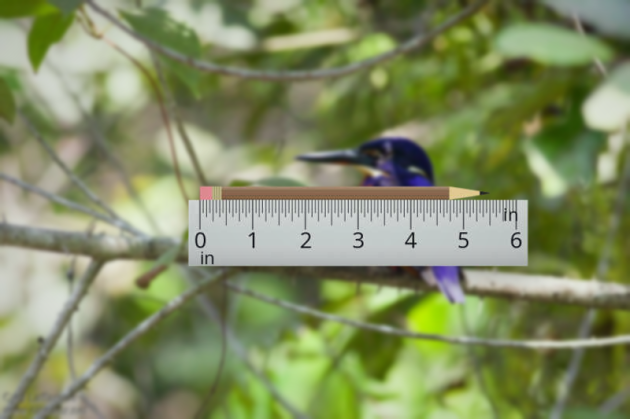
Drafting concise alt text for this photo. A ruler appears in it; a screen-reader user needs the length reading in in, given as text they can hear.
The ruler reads 5.5 in
